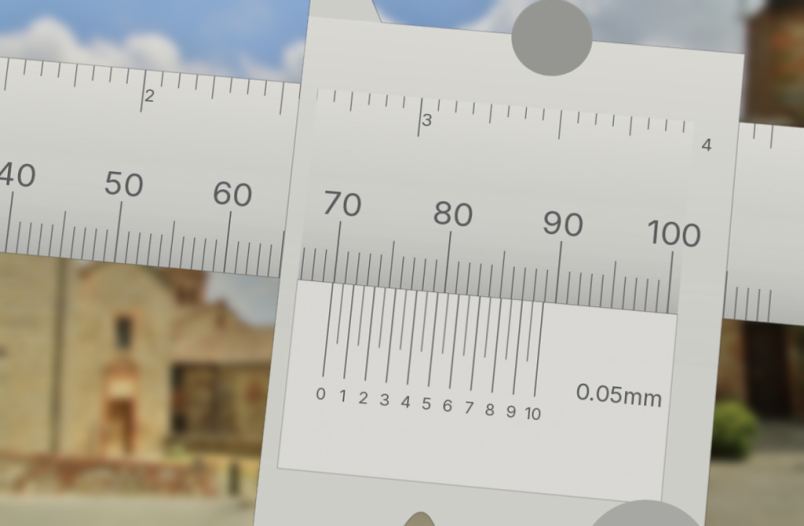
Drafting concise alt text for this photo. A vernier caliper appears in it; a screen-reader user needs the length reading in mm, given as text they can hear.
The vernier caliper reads 69.9 mm
